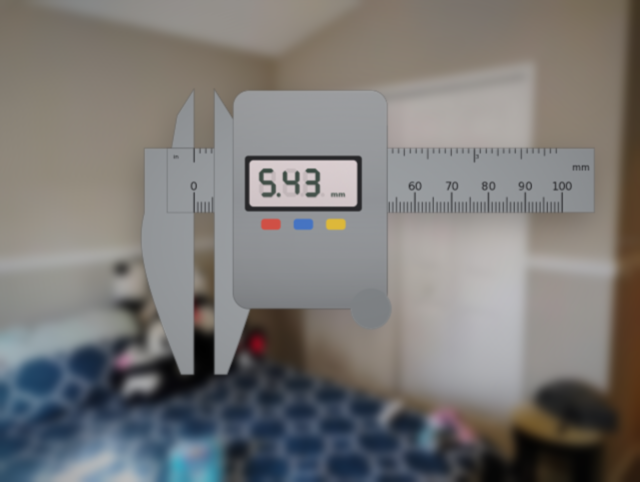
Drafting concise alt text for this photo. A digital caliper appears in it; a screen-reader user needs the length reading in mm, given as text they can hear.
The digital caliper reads 5.43 mm
